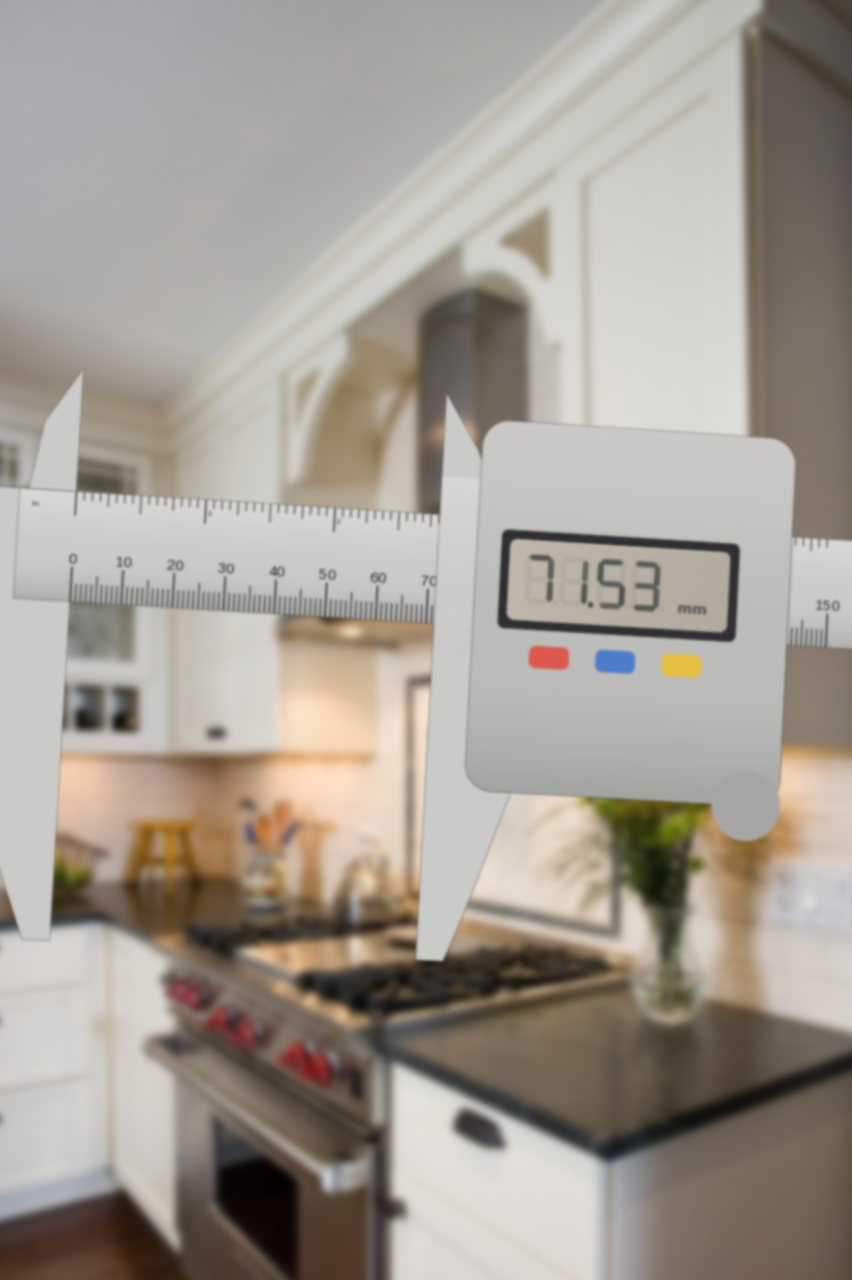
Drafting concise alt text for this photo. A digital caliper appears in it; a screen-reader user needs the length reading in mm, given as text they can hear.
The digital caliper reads 71.53 mm
